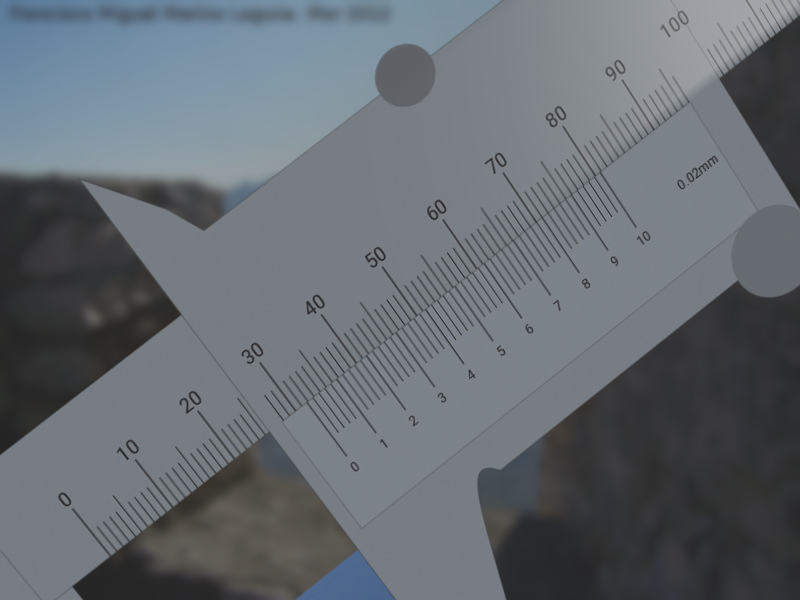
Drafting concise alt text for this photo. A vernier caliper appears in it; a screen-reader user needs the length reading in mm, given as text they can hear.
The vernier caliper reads 31.8 mm
